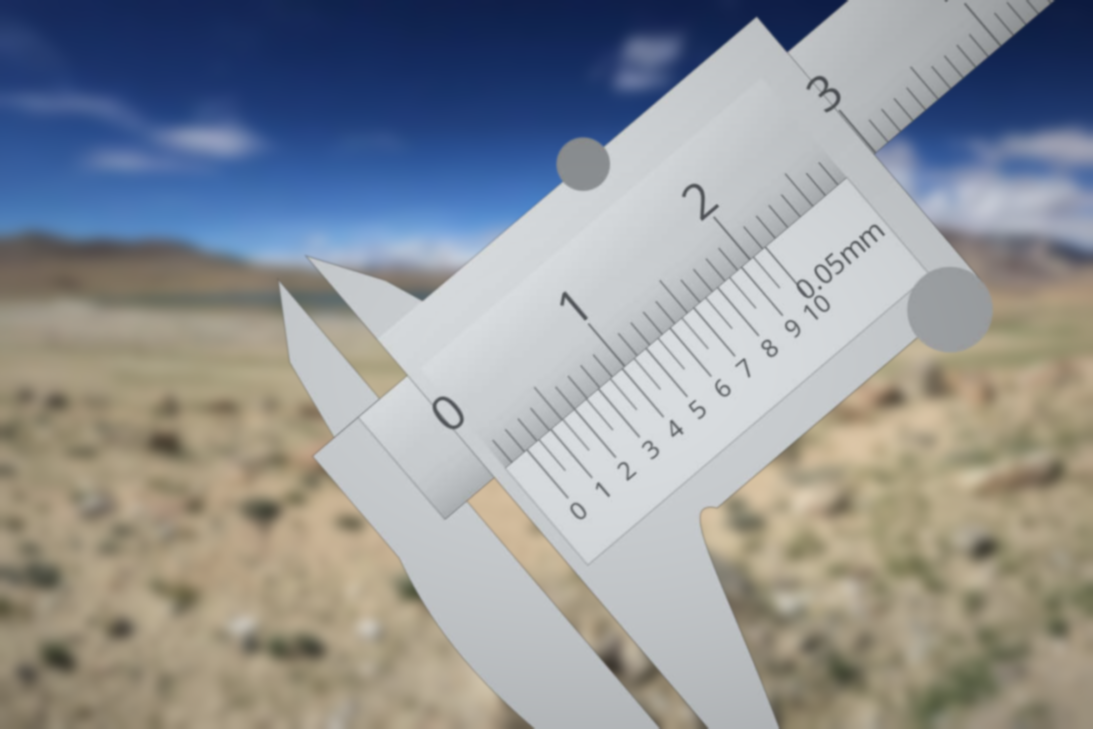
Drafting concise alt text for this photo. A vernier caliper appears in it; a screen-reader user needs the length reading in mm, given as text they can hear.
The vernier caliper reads 2.2 mm
